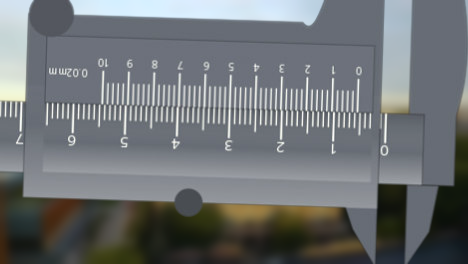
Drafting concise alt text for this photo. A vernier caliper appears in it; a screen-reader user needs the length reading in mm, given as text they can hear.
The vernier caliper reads 5.5 mm
